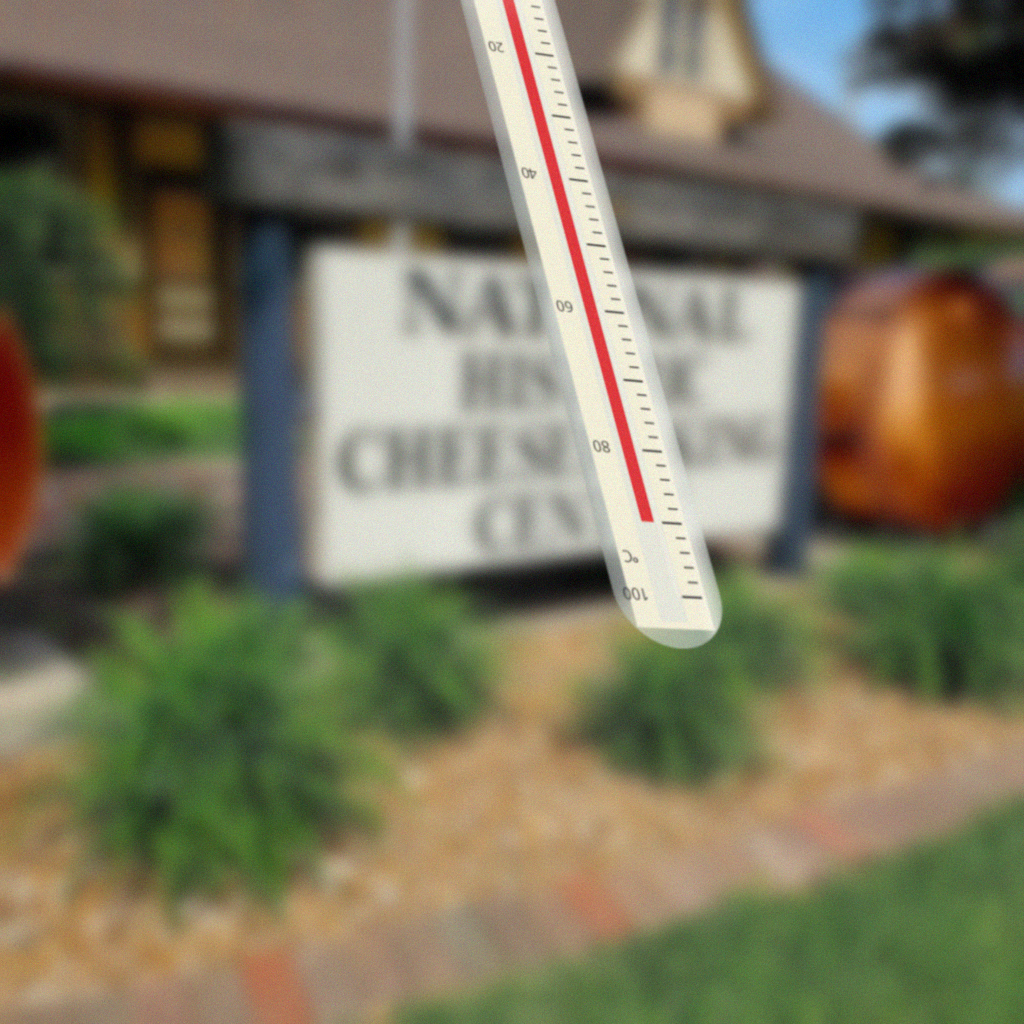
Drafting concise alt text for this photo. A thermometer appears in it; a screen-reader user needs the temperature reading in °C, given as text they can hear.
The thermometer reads 90 °C
